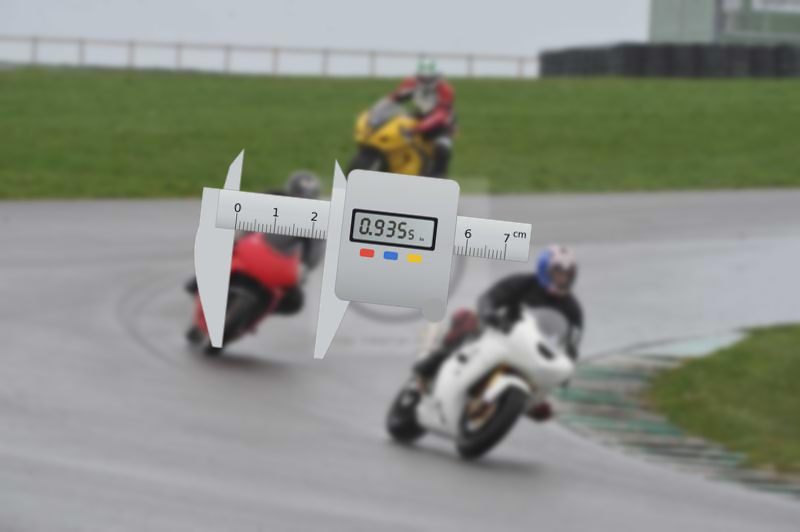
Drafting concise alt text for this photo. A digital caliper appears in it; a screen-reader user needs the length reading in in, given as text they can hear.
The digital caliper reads 0.9355 in
